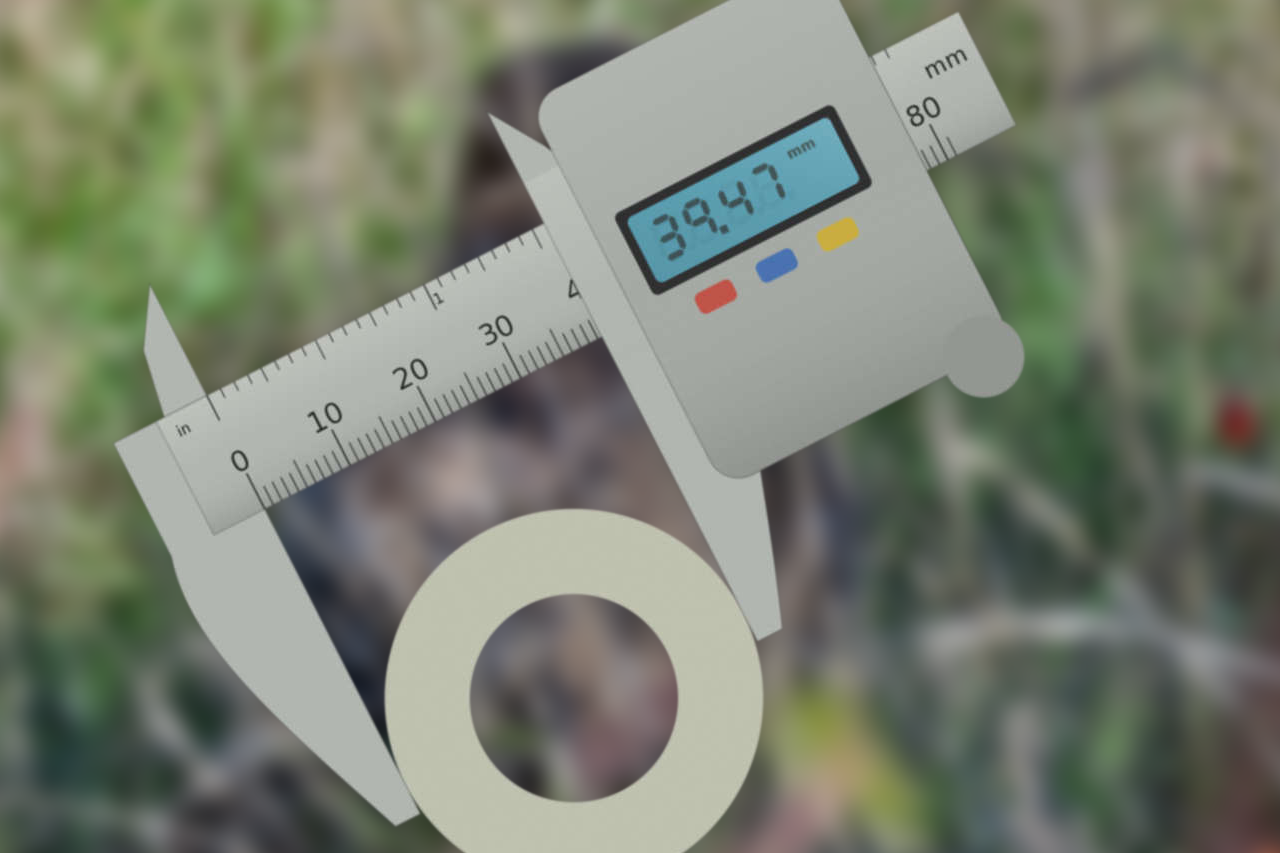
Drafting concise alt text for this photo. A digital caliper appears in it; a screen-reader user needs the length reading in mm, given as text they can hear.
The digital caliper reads 39.47 mm
